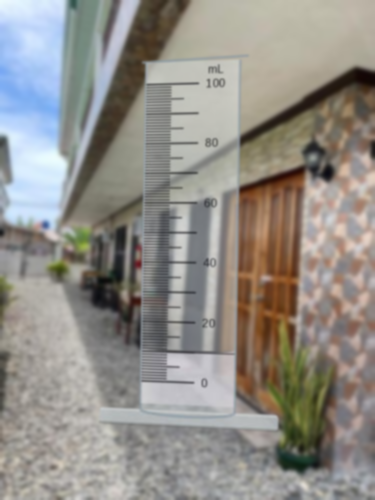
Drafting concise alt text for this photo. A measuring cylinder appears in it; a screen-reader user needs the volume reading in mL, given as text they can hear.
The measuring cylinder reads 10 mL
